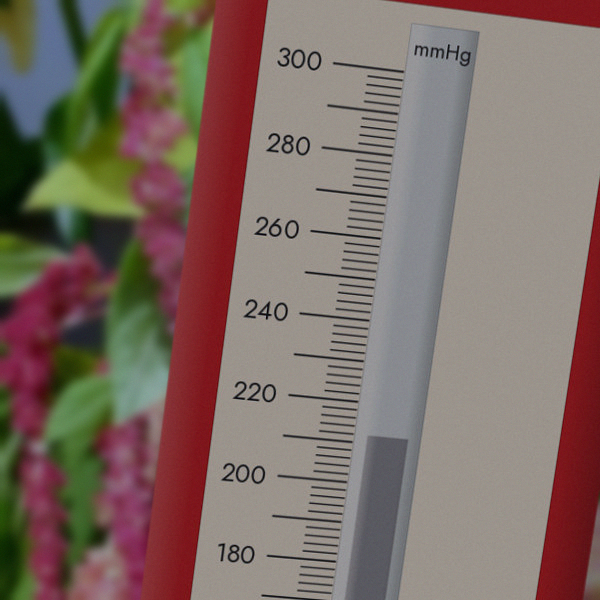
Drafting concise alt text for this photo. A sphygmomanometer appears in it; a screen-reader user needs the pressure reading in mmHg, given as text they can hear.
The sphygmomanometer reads 212 mmHg
